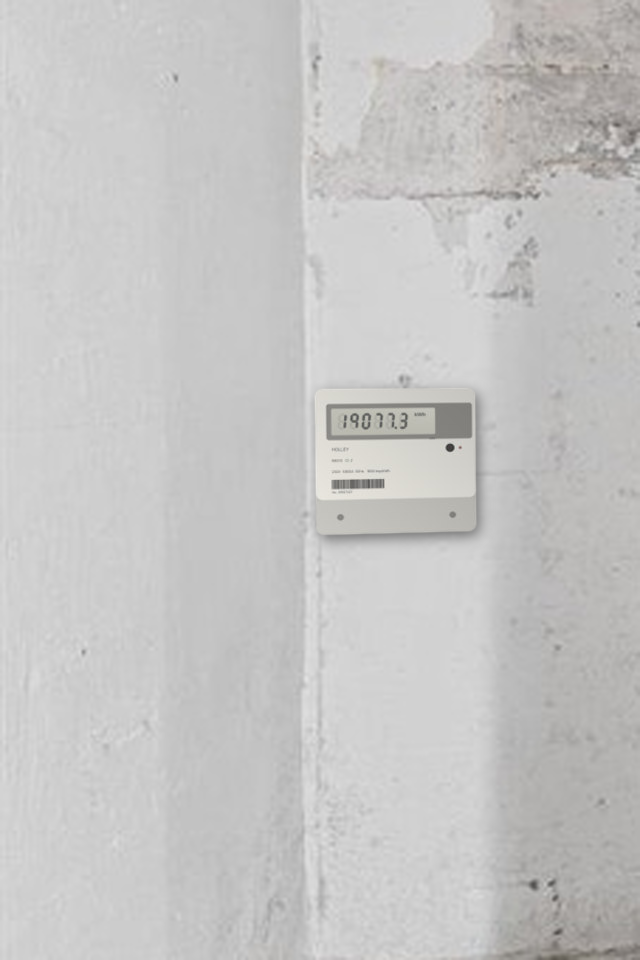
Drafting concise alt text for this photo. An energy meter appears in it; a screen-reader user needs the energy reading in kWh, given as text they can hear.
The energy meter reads 19077.3 kWh
